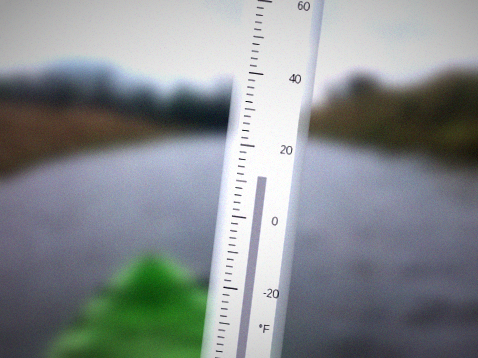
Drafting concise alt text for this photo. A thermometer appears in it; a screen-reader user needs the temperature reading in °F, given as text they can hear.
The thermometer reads 12 °F
